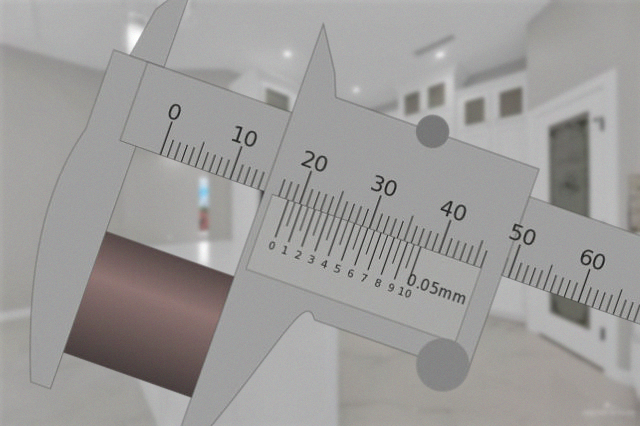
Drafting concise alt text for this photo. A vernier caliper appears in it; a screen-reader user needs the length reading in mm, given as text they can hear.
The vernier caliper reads 18.4 mm
